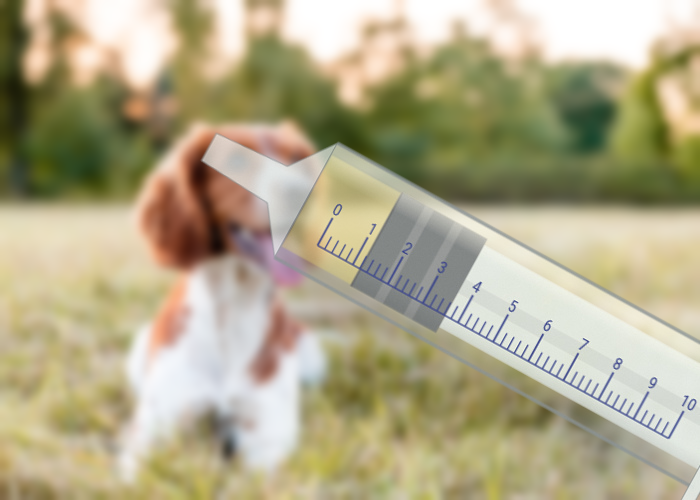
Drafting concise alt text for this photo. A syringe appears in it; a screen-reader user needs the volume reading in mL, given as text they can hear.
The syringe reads 1.2 mL
